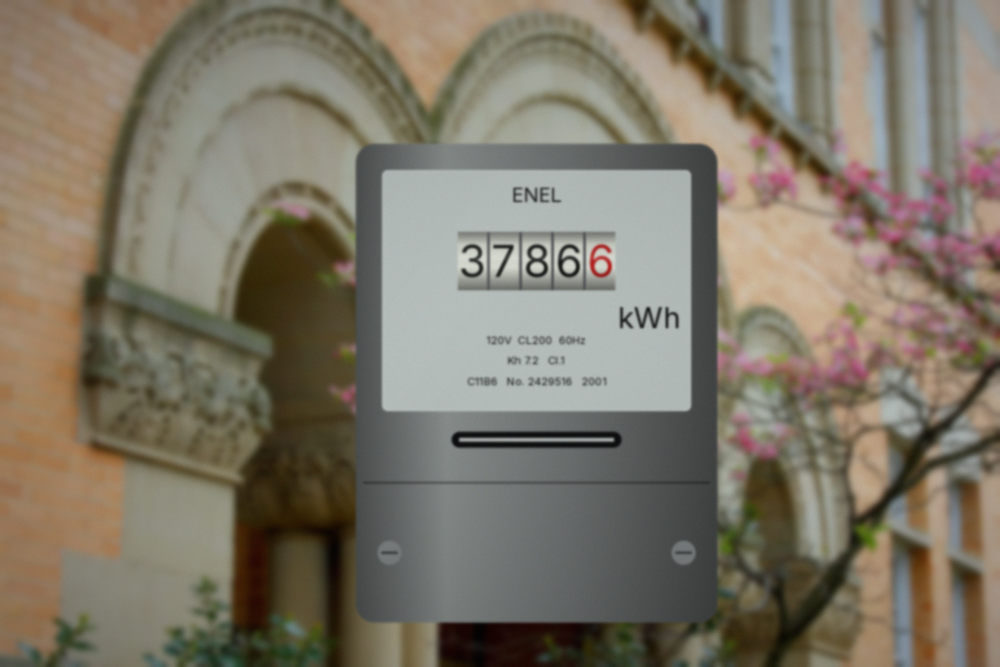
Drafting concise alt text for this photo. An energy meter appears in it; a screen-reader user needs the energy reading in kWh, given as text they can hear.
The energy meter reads 3786.6 kWh
